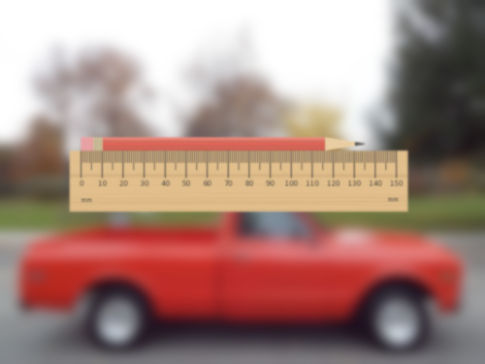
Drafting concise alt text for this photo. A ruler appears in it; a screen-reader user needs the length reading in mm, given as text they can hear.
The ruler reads 135 mm
